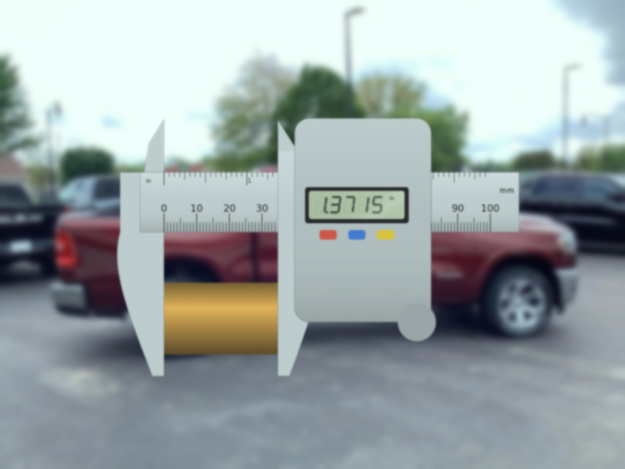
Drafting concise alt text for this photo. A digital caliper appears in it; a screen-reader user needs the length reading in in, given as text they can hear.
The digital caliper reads 1.3715 in
